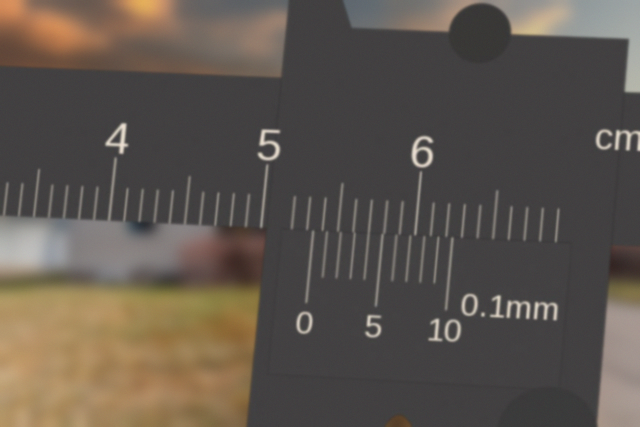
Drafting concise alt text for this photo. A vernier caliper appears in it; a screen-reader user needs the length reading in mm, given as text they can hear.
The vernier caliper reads 53.4 mm
